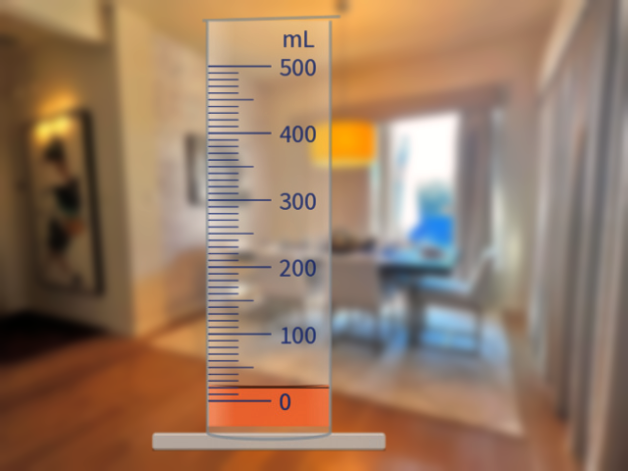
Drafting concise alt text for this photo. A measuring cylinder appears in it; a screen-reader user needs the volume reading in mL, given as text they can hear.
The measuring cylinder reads 20 mL
